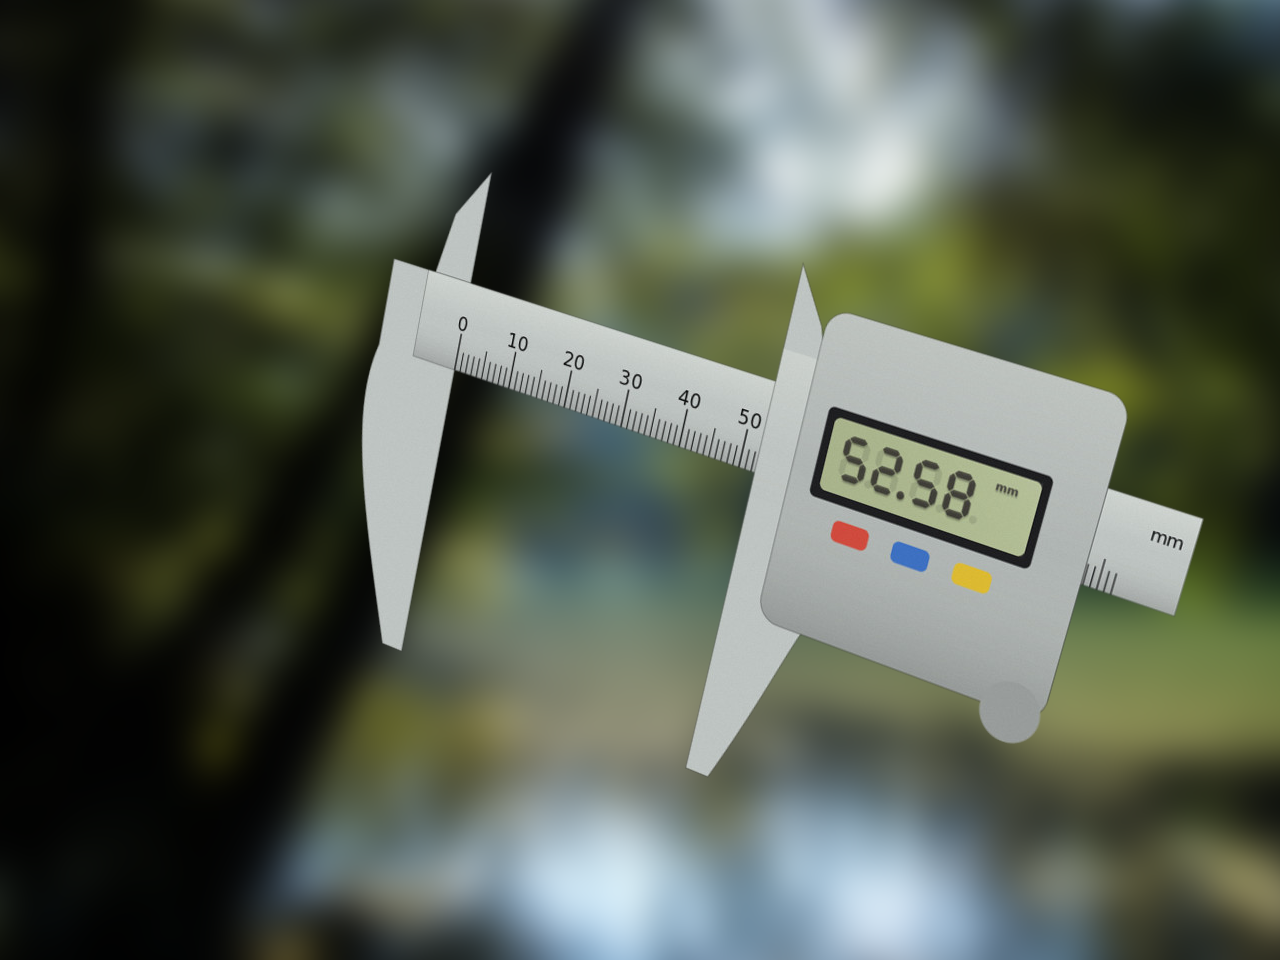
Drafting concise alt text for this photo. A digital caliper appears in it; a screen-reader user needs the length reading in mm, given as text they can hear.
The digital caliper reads 52.58 mm
